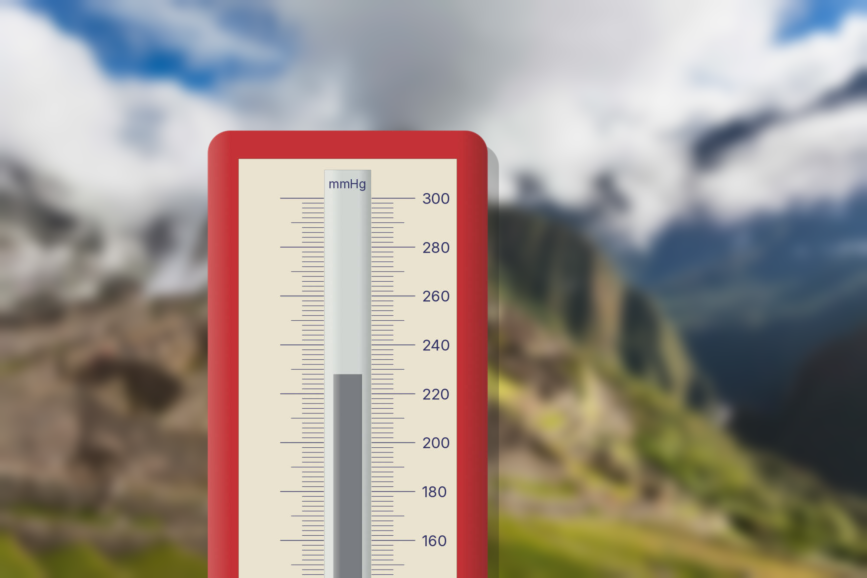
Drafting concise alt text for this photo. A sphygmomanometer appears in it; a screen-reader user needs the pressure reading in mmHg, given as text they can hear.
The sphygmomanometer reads 228 mmHg
